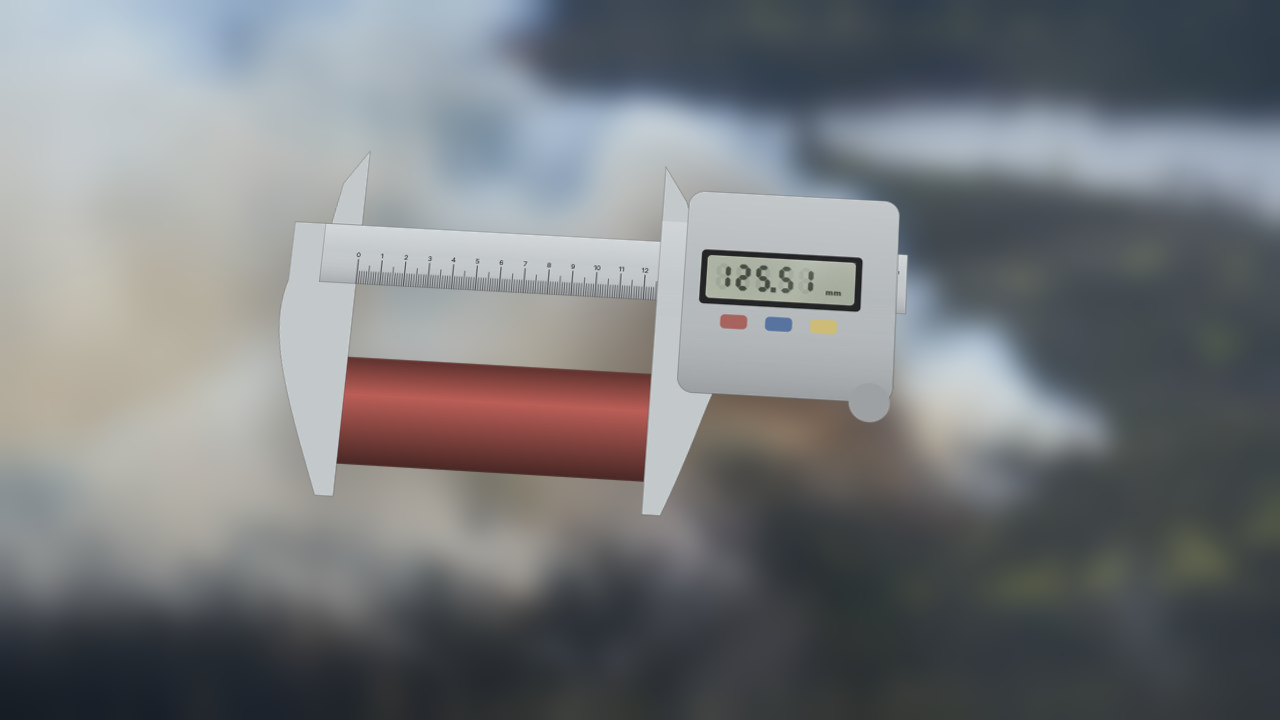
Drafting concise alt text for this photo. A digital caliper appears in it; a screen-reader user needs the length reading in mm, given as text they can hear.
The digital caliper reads 125.51 mm
